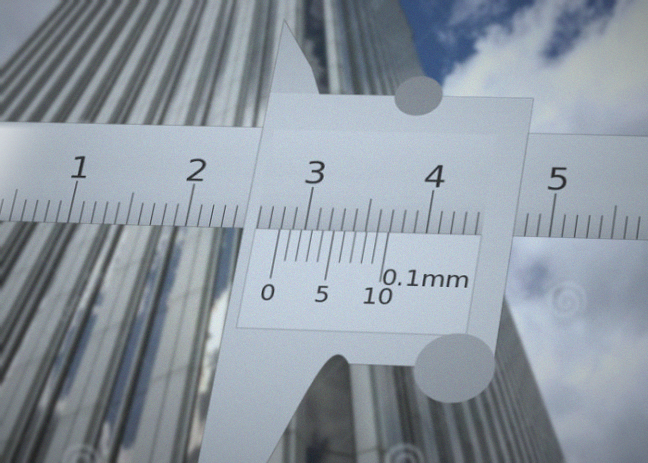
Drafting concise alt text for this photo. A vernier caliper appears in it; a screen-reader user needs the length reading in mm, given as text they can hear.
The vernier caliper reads 27.9 mm
